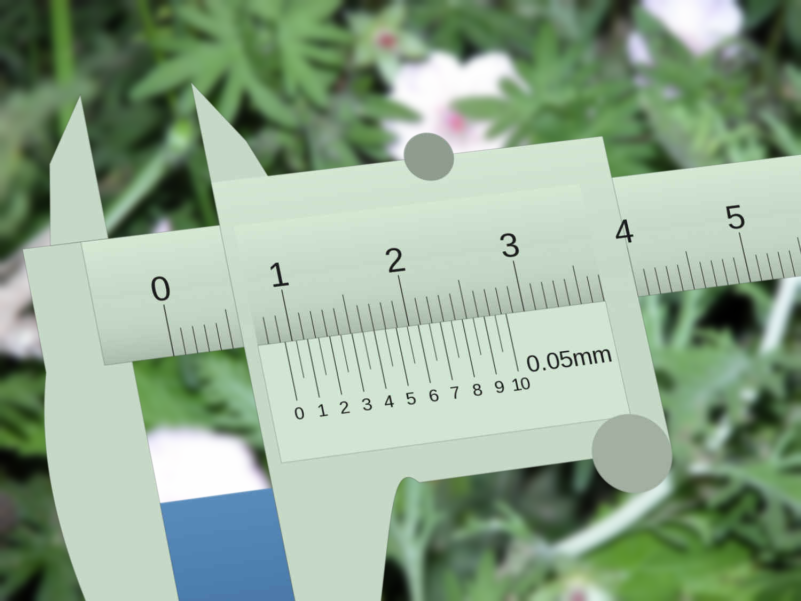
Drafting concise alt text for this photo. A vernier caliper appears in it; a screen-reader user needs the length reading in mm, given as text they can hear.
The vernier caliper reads 9.4 mm
